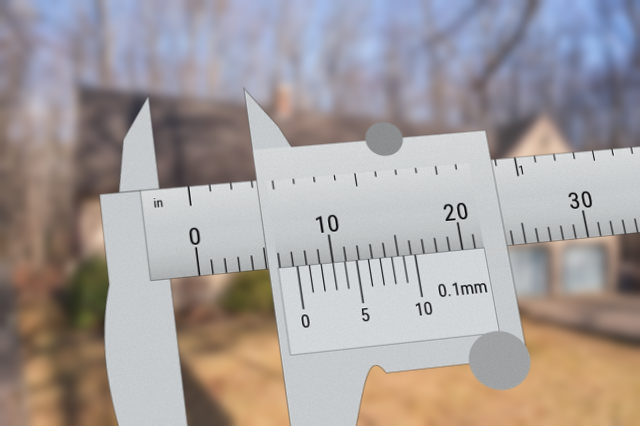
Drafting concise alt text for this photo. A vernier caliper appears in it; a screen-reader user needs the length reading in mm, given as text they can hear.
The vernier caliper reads 7.3 mm
